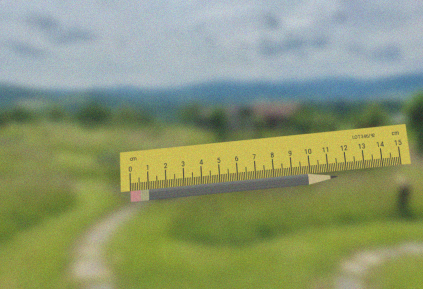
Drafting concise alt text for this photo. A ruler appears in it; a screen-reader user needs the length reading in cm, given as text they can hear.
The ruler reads 11.5 cm
